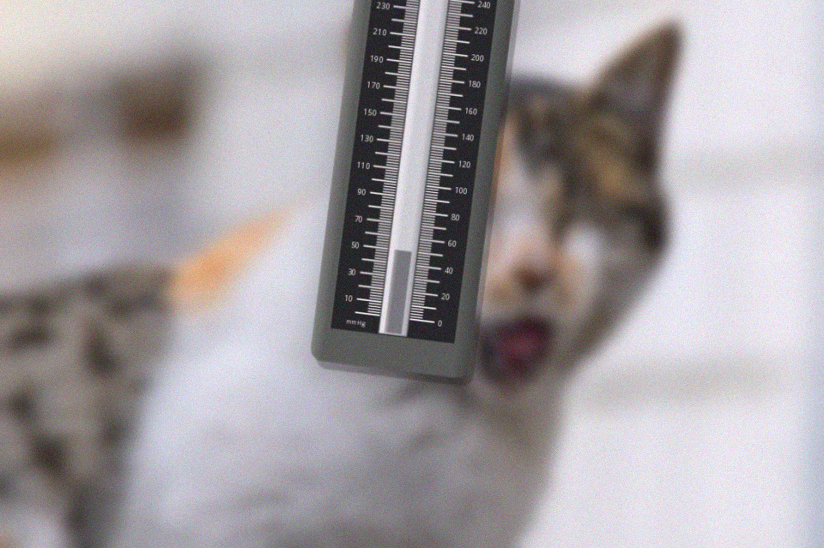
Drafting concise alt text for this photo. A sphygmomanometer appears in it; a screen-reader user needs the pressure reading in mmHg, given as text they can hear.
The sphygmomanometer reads 50 mmHg
